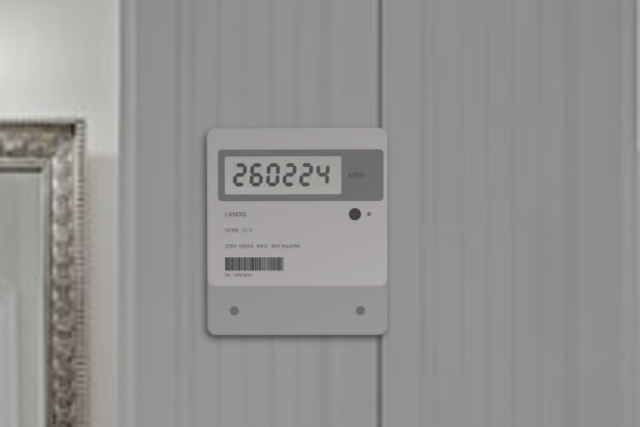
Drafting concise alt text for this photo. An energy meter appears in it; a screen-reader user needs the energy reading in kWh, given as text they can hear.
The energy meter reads 260224 kWh
